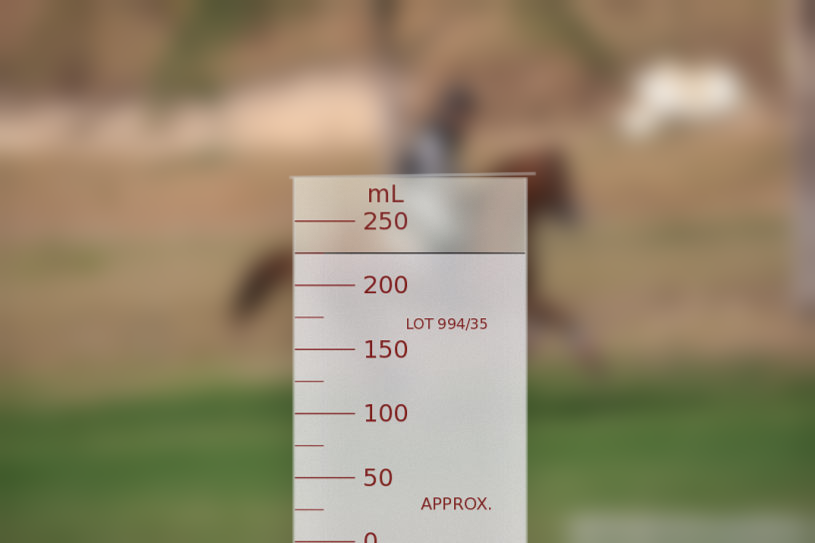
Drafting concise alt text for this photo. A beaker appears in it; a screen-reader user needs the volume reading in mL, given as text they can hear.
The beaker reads 225 mL
